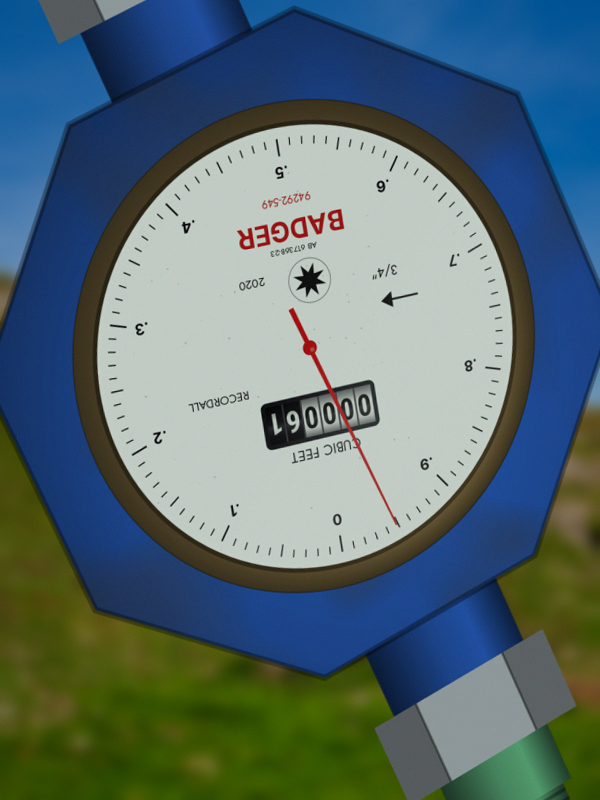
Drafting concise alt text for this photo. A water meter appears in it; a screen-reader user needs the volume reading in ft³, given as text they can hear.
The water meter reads 60.95 ft³
